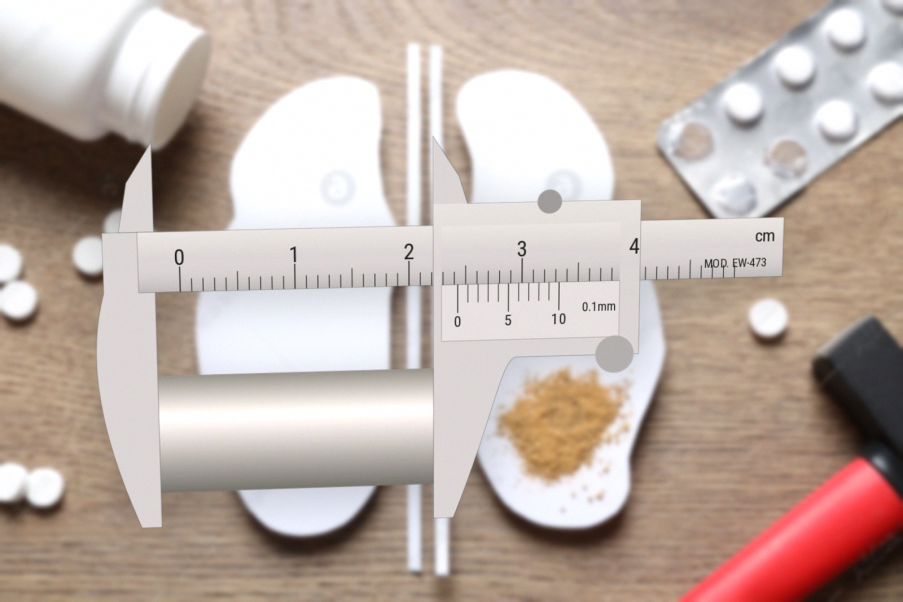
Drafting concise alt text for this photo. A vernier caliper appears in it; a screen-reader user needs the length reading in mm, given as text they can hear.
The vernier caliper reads 24.3 mm
